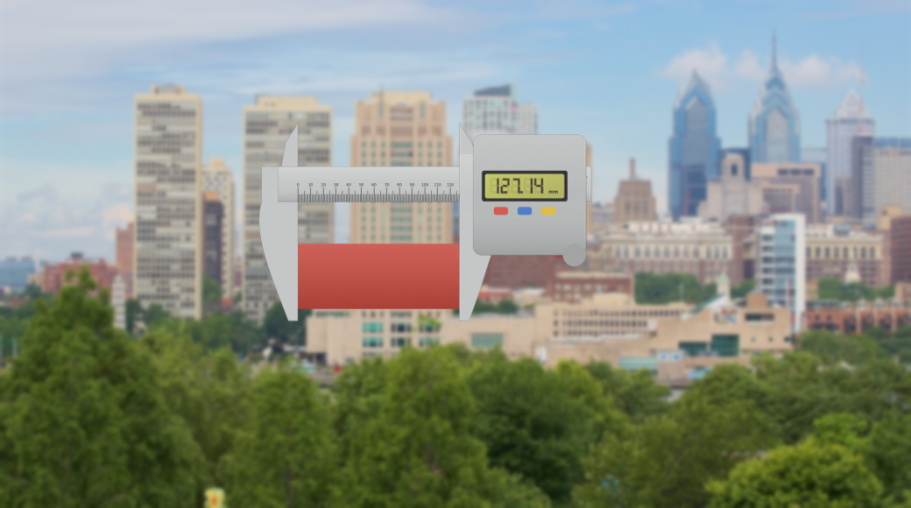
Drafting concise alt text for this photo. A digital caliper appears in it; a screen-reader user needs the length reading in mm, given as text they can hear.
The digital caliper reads 127.14 mm
